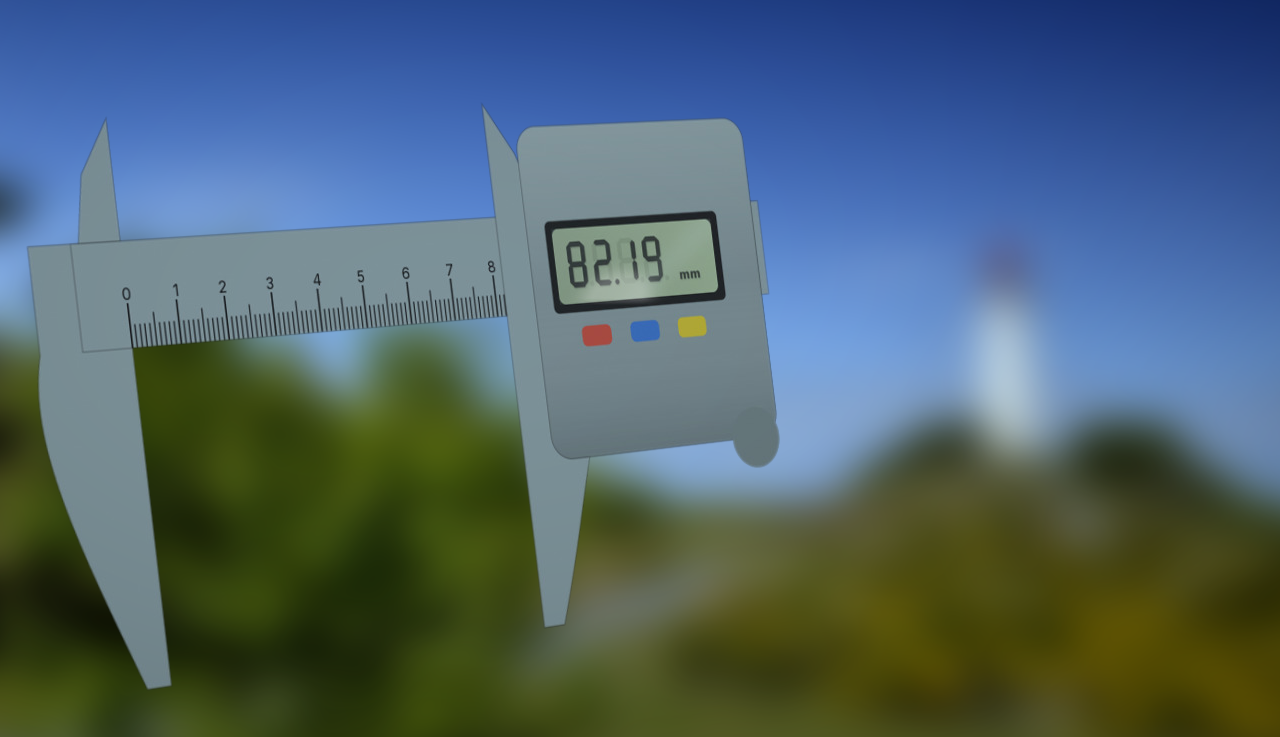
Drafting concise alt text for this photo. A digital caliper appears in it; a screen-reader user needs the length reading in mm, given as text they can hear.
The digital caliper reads 82.19 mm
